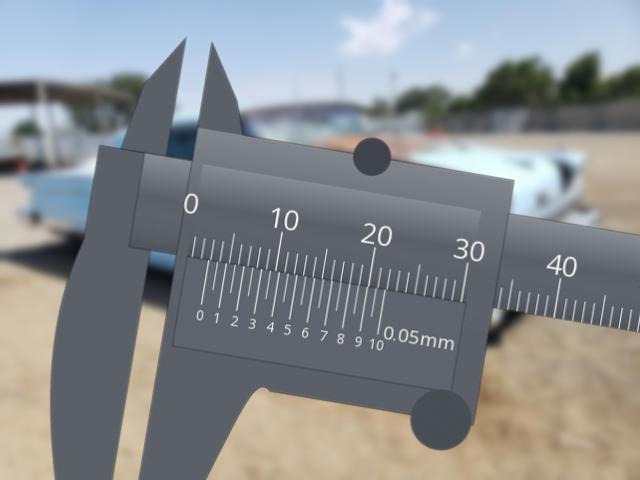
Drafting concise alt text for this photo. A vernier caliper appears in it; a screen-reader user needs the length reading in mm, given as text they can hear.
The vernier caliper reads 2.8 mm
